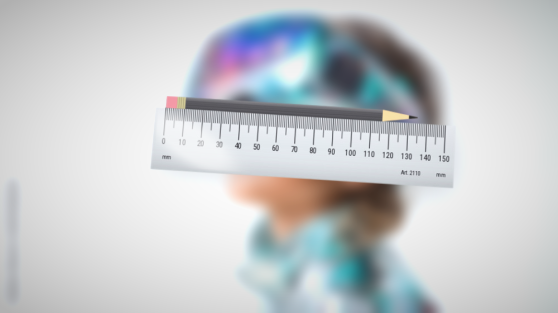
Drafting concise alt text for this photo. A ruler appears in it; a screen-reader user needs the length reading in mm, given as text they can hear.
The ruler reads 135 mm
